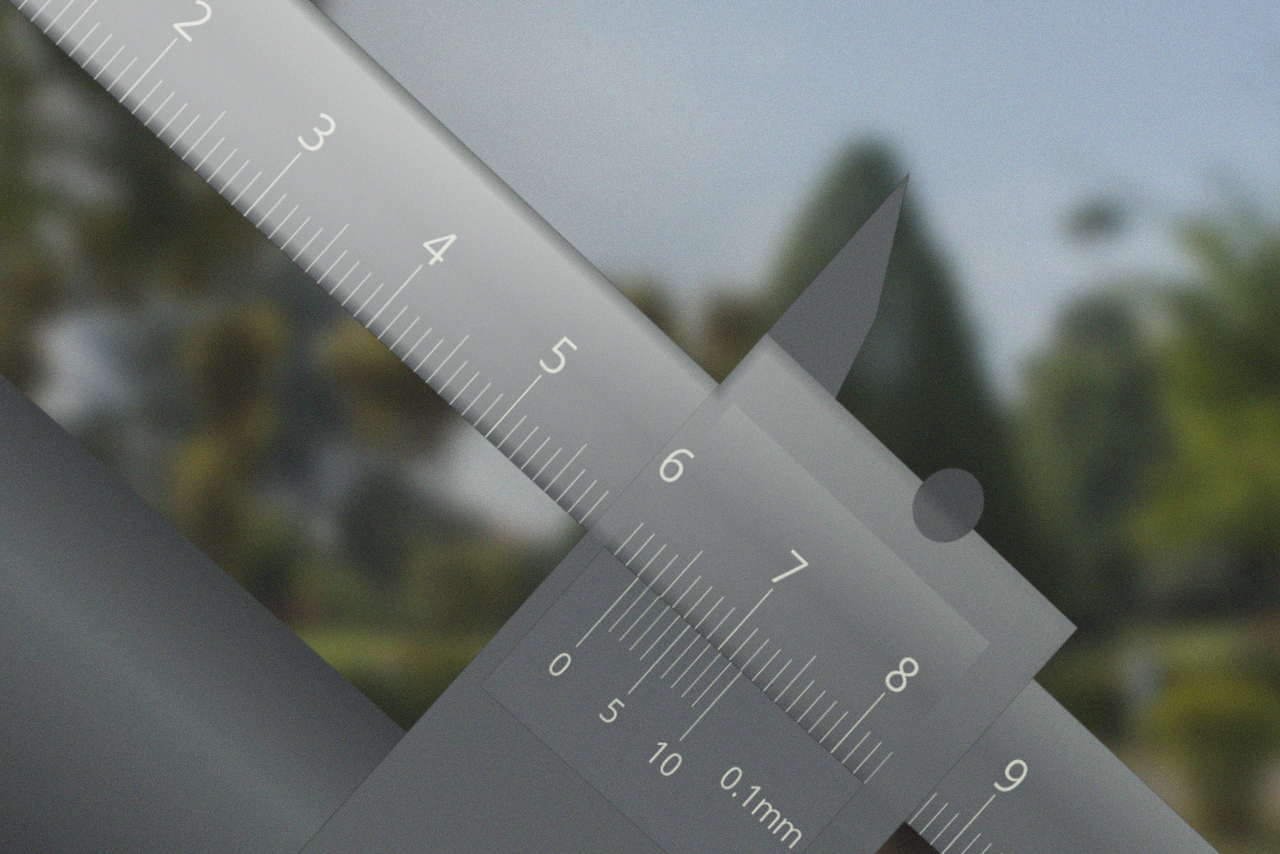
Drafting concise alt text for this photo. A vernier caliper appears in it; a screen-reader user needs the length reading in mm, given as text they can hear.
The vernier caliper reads 63.1 mm
